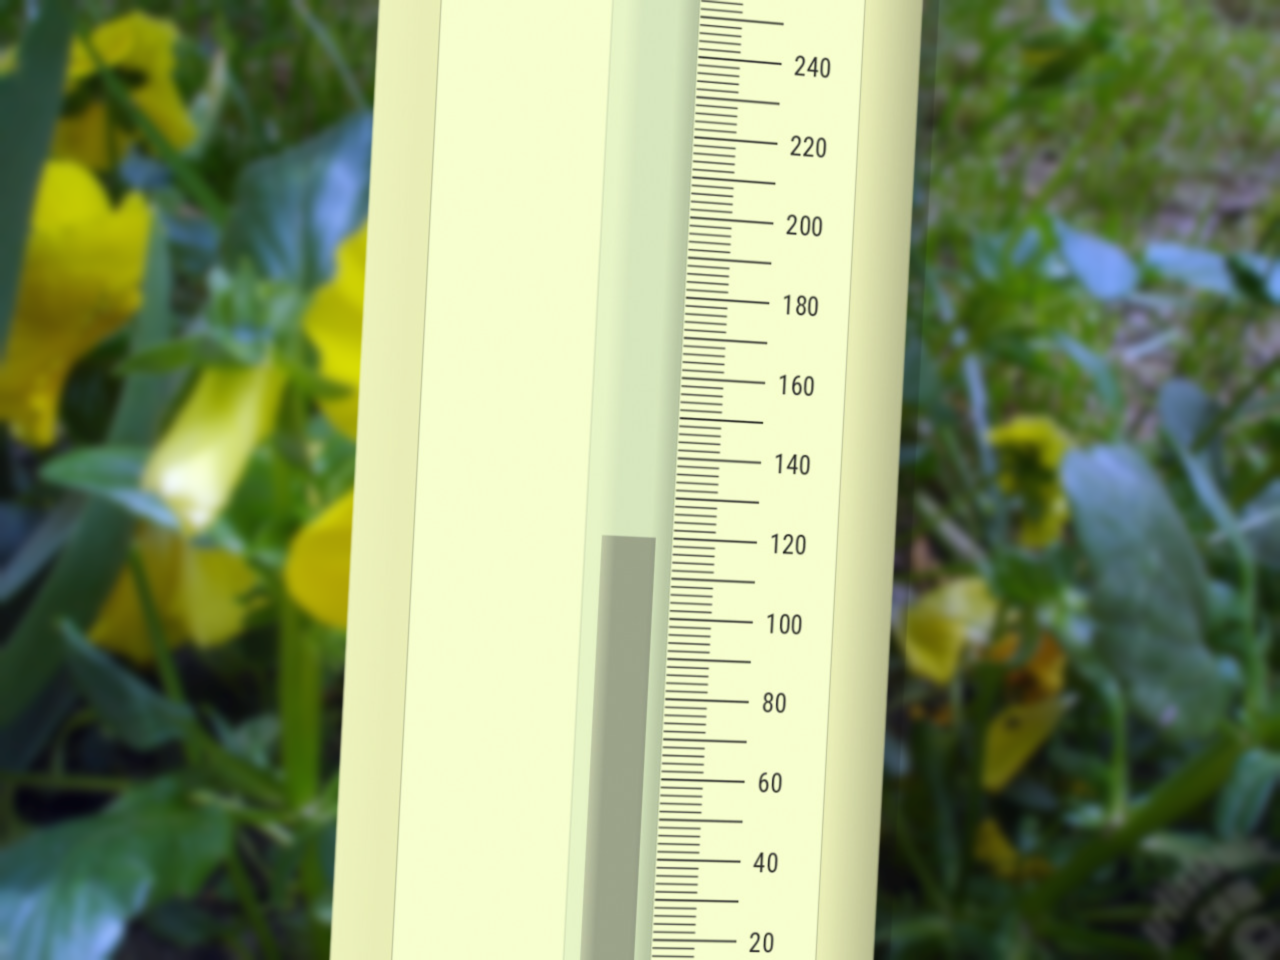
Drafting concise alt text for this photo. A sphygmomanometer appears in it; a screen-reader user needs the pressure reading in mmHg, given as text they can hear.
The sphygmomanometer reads 120 mmHg
